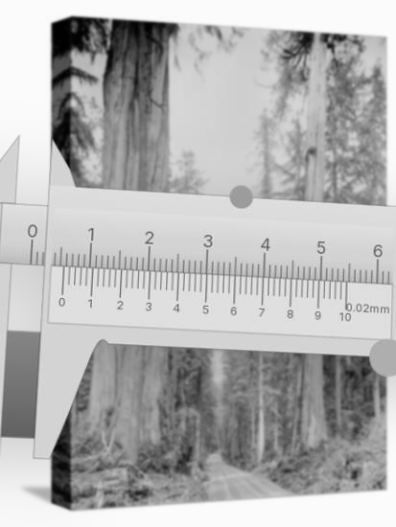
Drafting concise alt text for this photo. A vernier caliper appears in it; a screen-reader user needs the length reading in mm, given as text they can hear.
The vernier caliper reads 5.6 mm
